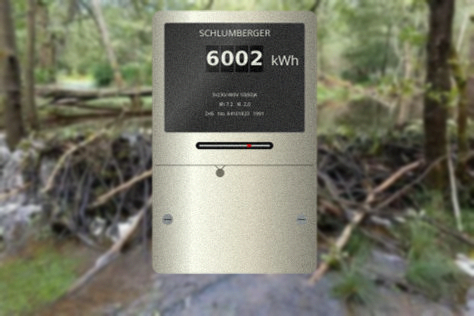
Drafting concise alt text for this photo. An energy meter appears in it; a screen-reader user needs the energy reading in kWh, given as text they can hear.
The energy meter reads 6002 kWh
